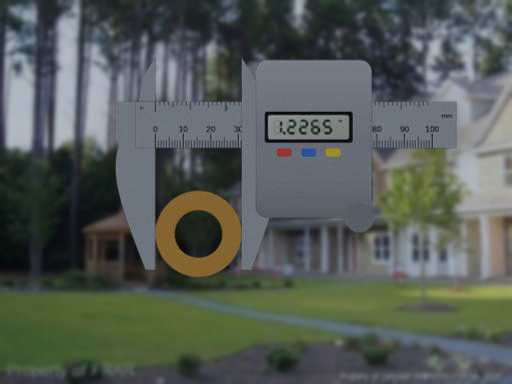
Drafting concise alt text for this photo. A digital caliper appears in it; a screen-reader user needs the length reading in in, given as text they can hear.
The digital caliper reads 1.2265 in
